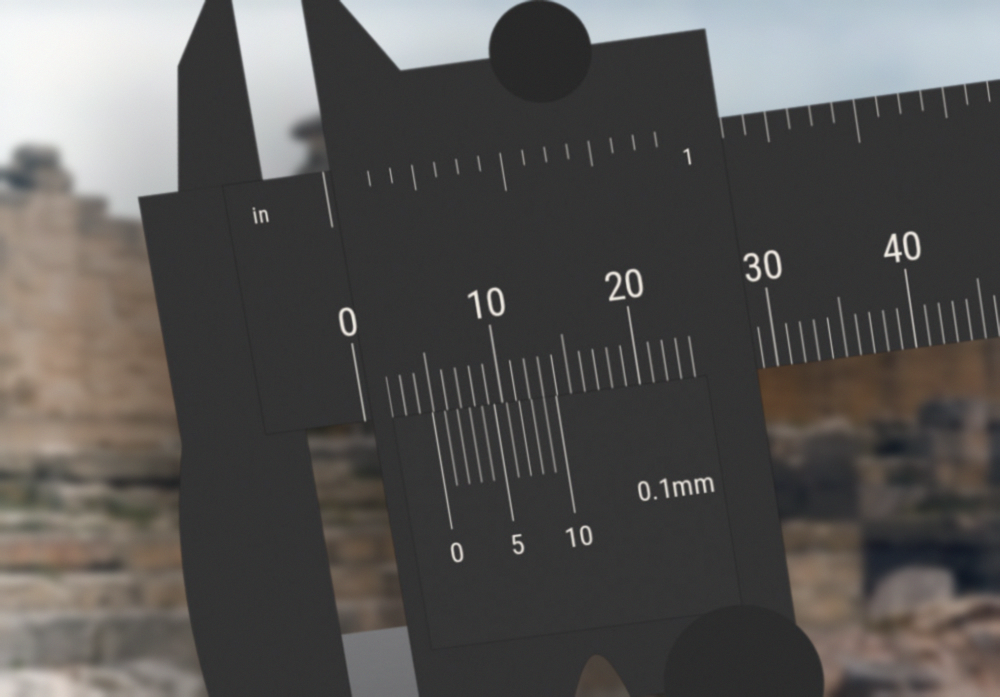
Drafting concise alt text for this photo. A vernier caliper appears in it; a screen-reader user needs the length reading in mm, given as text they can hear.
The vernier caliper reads 4.9 mm
